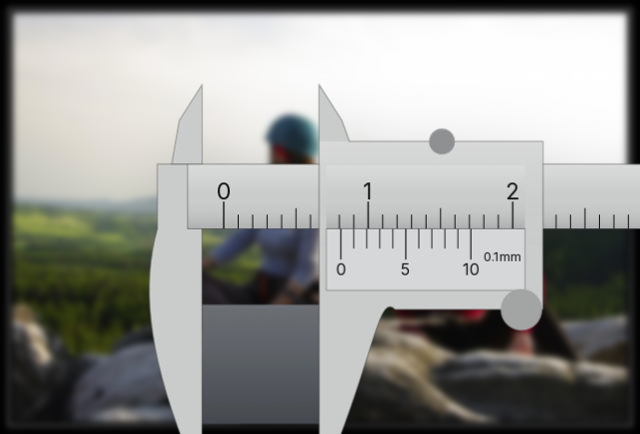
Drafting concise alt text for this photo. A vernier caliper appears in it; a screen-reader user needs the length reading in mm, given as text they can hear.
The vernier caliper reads 8.1 mm
